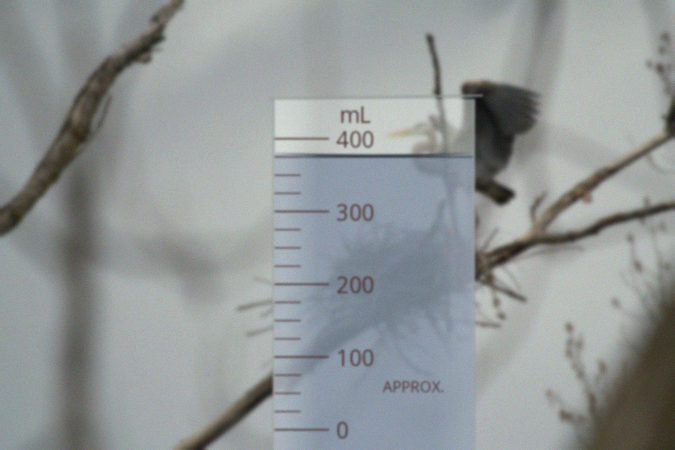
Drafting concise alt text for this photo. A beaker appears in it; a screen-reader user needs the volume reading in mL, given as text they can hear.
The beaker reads 375 mL
